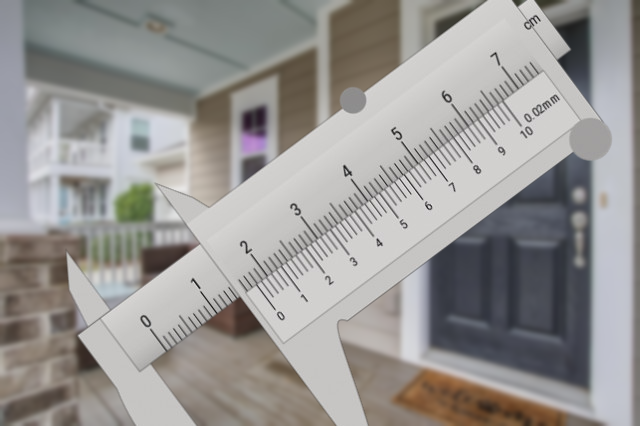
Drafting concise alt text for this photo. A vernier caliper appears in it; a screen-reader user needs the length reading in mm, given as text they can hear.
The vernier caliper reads 17.8 mm
